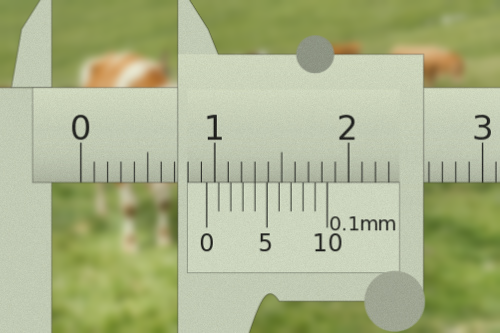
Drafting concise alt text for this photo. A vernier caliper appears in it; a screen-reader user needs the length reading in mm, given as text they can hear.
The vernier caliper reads 9.4 mm
